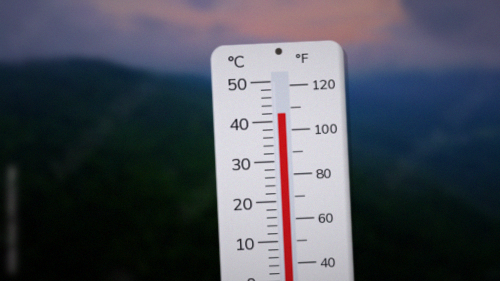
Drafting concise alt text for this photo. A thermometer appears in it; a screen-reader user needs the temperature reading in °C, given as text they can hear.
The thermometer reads 42 °C
